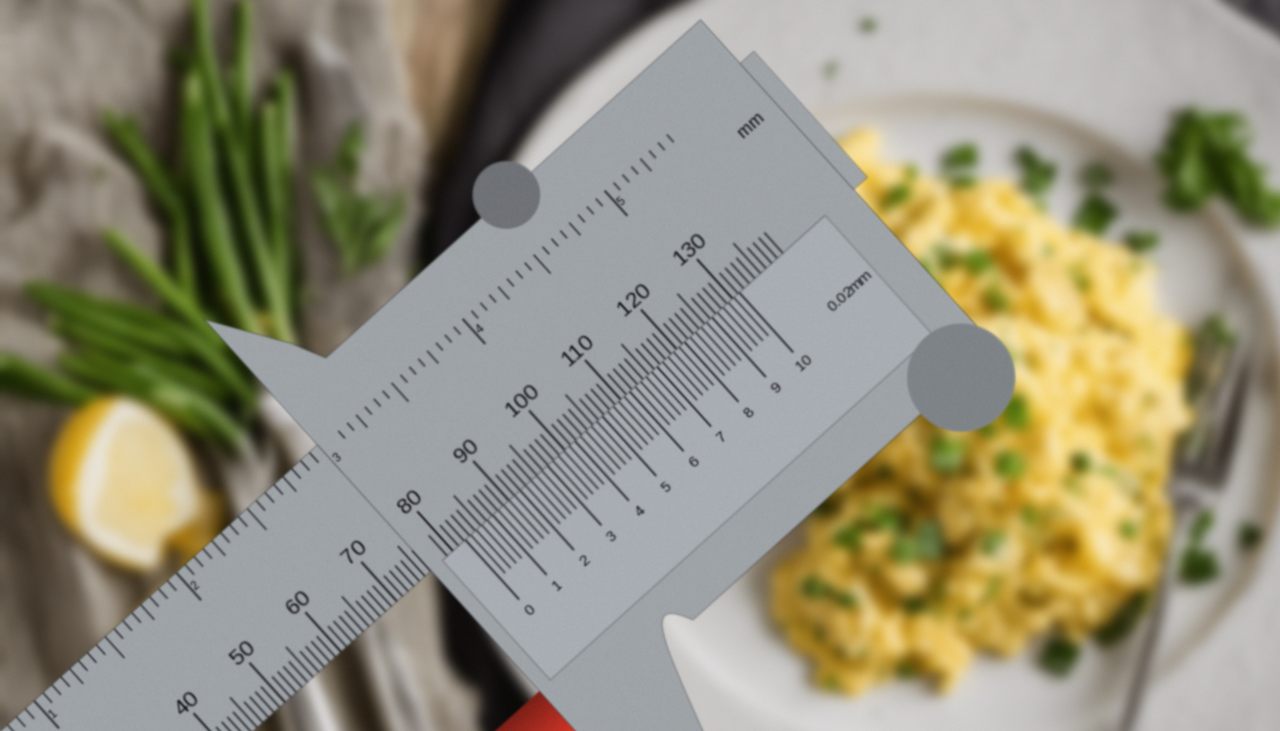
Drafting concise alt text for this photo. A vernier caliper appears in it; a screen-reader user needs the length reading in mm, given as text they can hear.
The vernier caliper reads 82.2 mm
